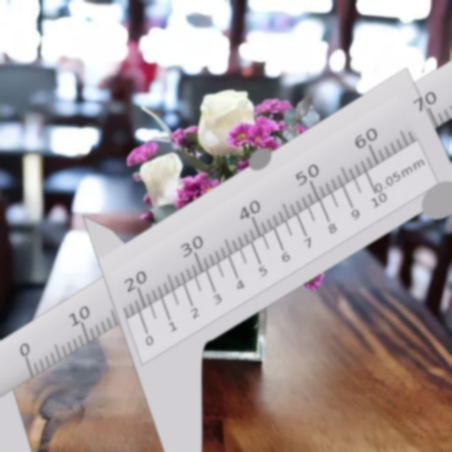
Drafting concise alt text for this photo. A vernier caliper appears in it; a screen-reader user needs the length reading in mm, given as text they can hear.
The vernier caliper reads 19.0 mm
